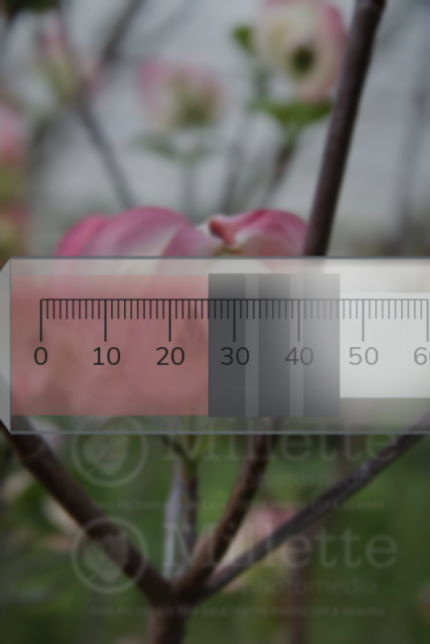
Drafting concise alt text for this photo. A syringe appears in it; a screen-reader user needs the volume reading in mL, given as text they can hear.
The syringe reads 26 mL
